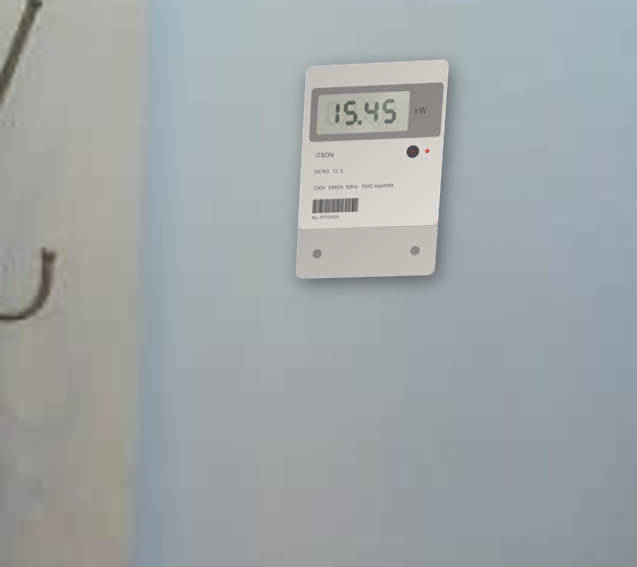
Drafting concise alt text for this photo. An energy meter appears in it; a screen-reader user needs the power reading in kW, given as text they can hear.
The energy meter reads 15.45 kW
